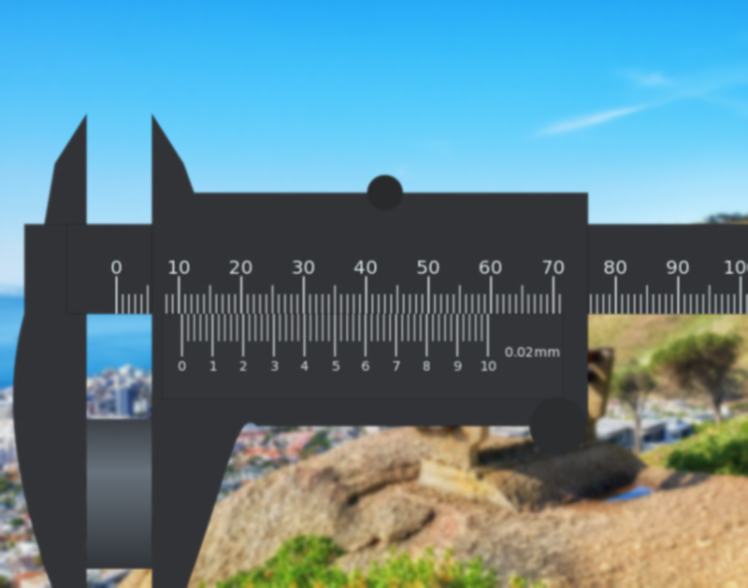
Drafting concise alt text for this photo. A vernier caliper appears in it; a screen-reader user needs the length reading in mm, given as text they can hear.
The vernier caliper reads 10.5 mm
